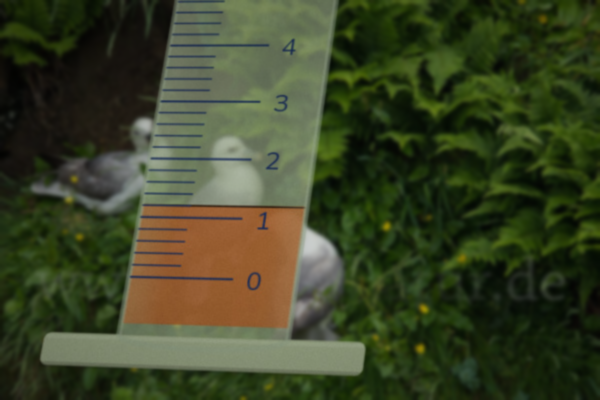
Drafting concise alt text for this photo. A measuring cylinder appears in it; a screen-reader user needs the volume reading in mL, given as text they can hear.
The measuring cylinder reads 1.2 mL
